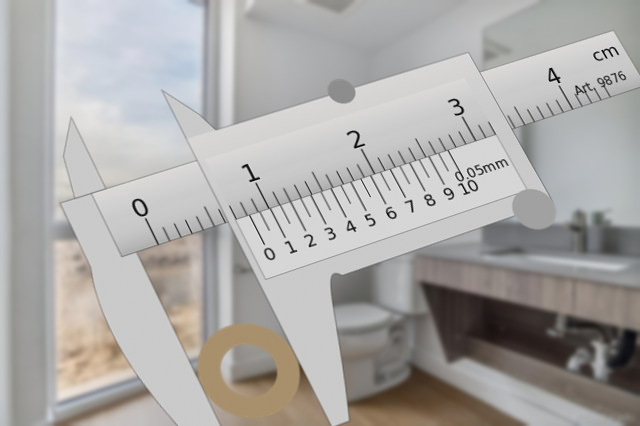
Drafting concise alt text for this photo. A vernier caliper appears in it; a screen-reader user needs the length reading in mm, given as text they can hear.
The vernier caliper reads 8.2 mm
